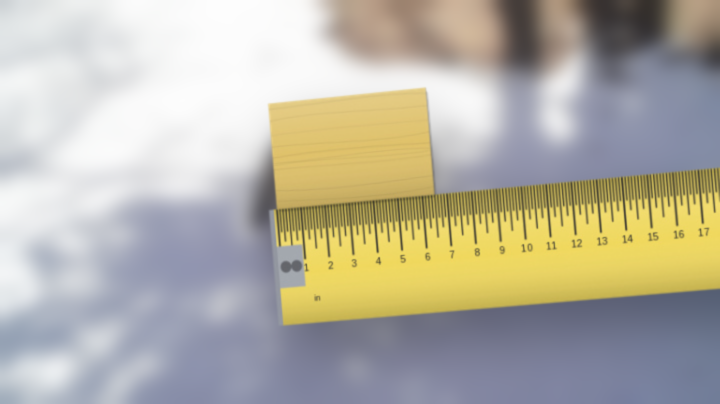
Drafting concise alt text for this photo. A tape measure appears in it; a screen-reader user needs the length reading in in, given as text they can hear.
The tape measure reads 6.5 in
